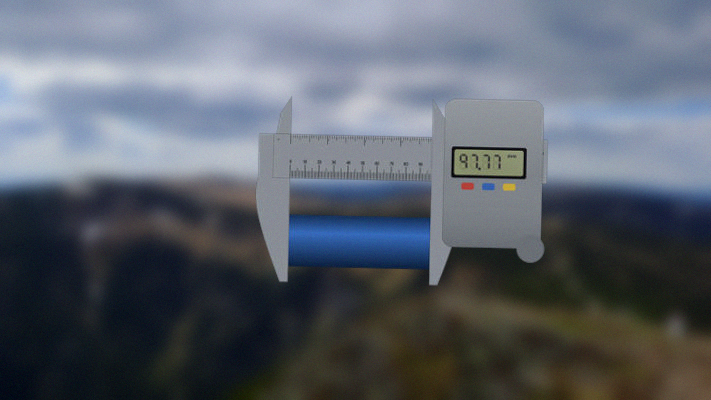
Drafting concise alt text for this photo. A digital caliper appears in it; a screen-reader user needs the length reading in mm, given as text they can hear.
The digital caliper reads 97.77 mm
